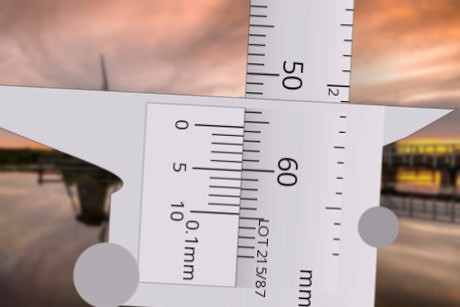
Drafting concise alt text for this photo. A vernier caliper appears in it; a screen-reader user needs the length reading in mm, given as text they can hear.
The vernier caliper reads 55.6 mm
